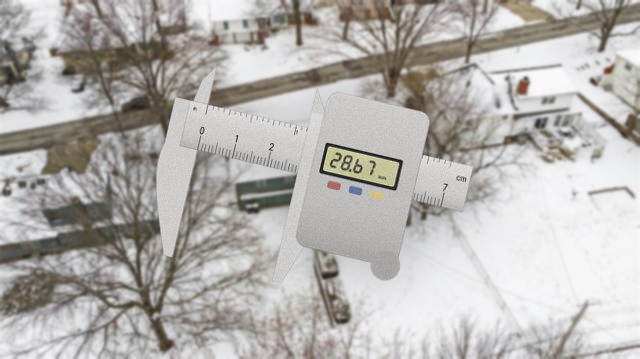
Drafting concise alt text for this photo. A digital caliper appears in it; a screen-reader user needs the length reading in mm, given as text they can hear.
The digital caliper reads 28.67 mm
